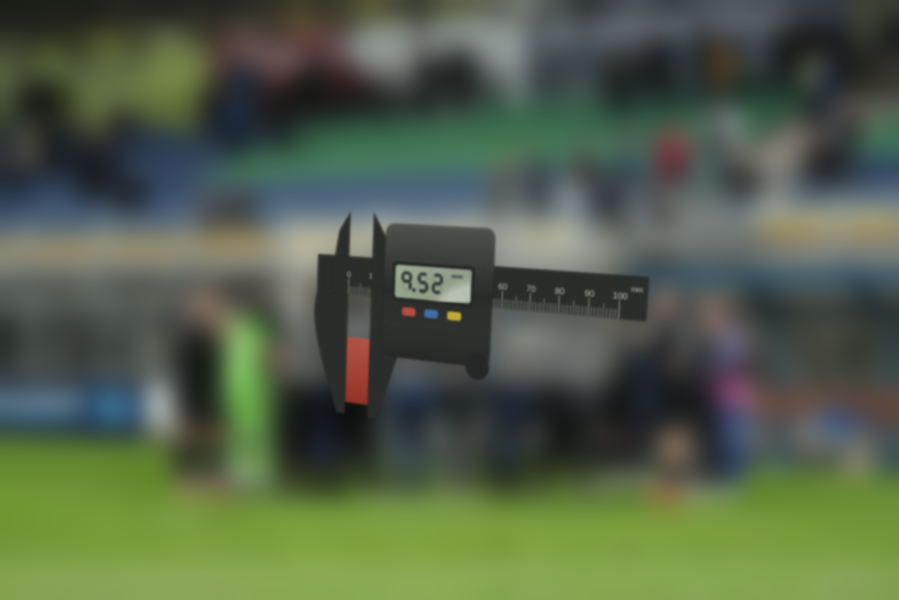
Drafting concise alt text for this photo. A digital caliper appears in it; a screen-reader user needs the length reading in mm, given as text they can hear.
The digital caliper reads 9.52 mm
